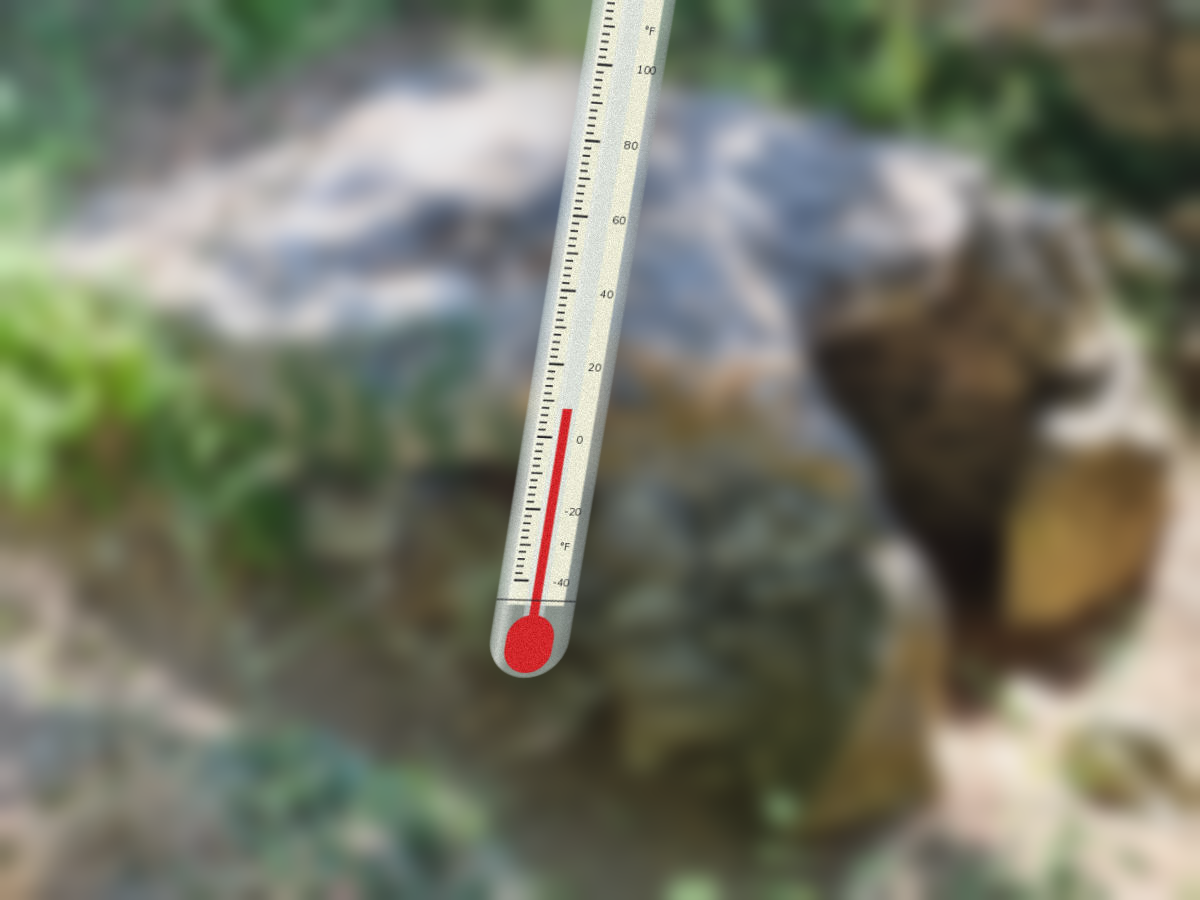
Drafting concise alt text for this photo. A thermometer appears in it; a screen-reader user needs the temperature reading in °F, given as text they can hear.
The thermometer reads 8 °F
